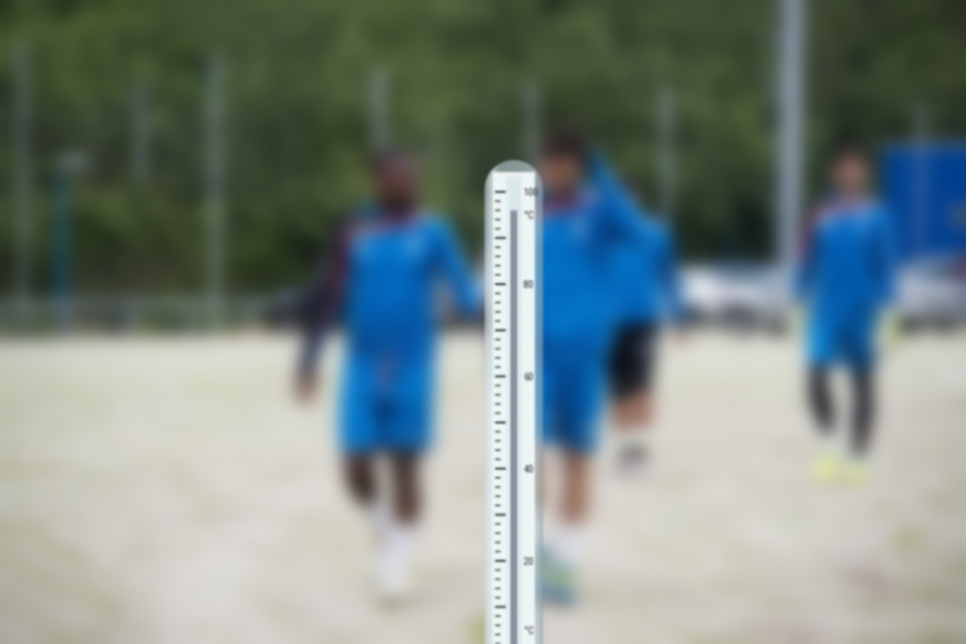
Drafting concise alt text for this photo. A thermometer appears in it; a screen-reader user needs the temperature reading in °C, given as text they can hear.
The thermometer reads 96 °C
